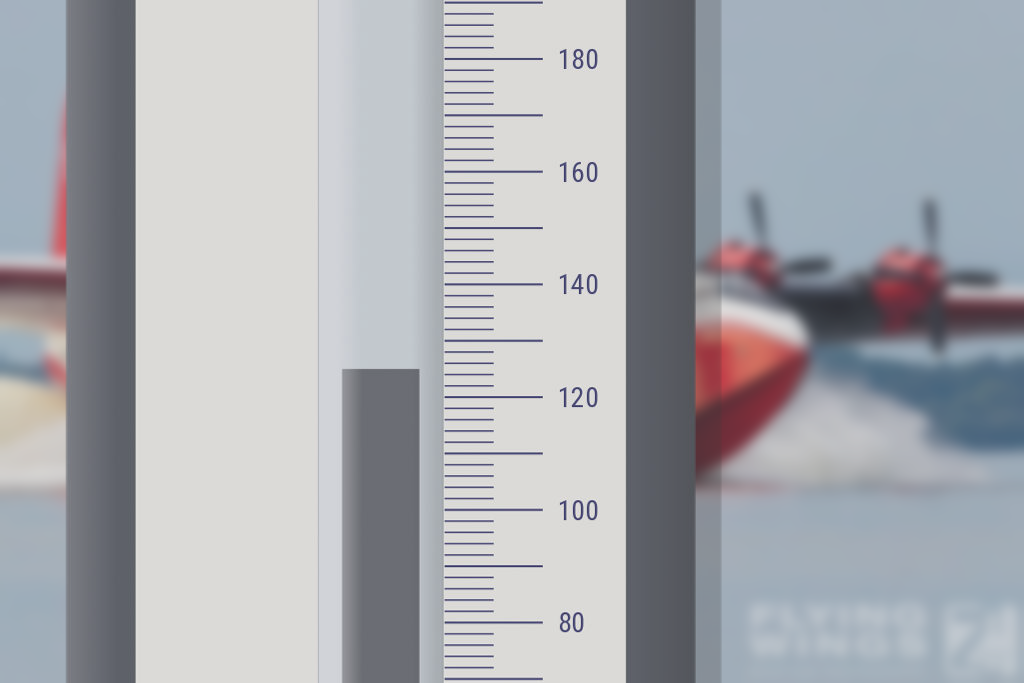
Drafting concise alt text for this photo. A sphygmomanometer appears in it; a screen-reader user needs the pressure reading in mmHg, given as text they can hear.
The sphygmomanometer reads 125 mmHg
